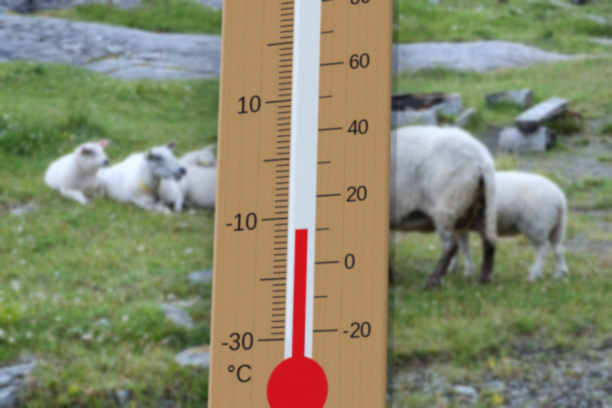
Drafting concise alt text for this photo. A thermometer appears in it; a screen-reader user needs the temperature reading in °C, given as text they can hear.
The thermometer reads -12 °C
